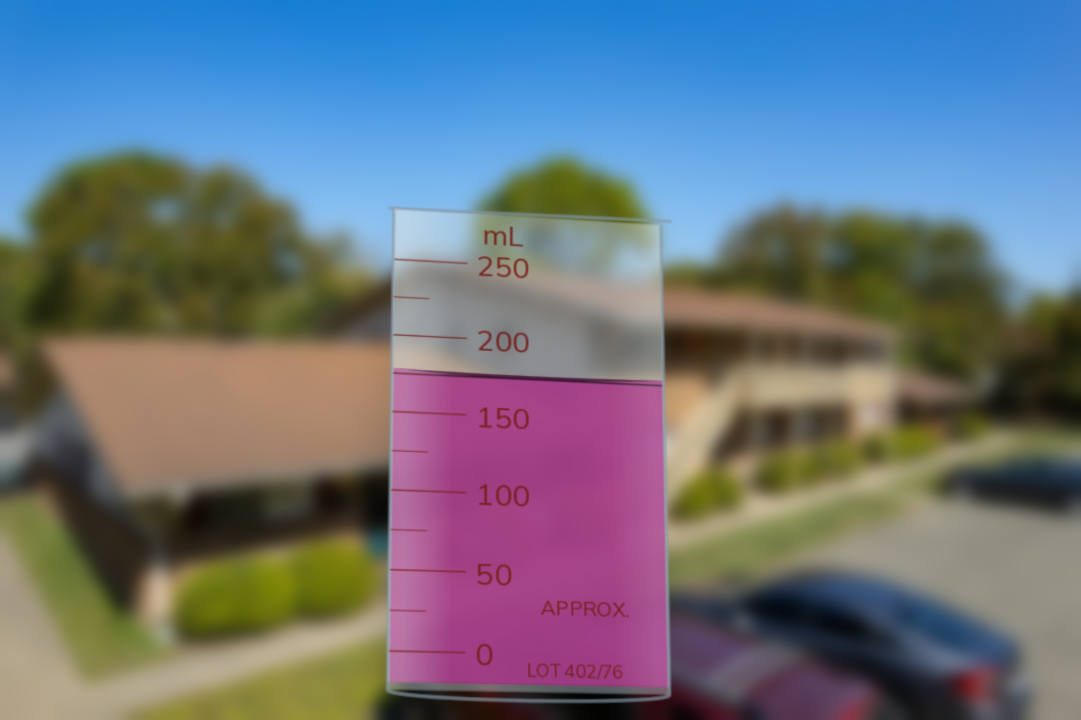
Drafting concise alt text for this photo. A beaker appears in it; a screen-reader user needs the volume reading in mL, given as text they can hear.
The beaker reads 175 mL
